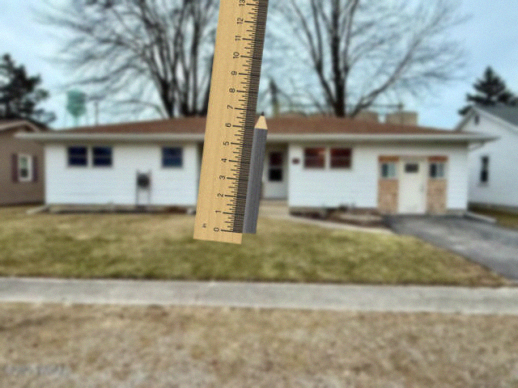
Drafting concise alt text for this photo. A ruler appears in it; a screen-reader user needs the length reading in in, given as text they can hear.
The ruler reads 7 in
